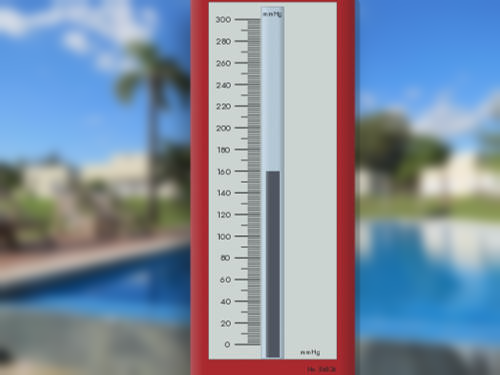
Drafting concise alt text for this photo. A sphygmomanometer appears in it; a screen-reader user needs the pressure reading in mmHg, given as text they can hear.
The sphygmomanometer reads 160 mmHg
